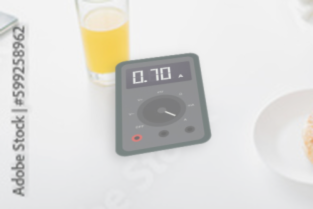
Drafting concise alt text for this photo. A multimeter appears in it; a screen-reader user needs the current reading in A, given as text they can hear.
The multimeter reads 0.70 A
